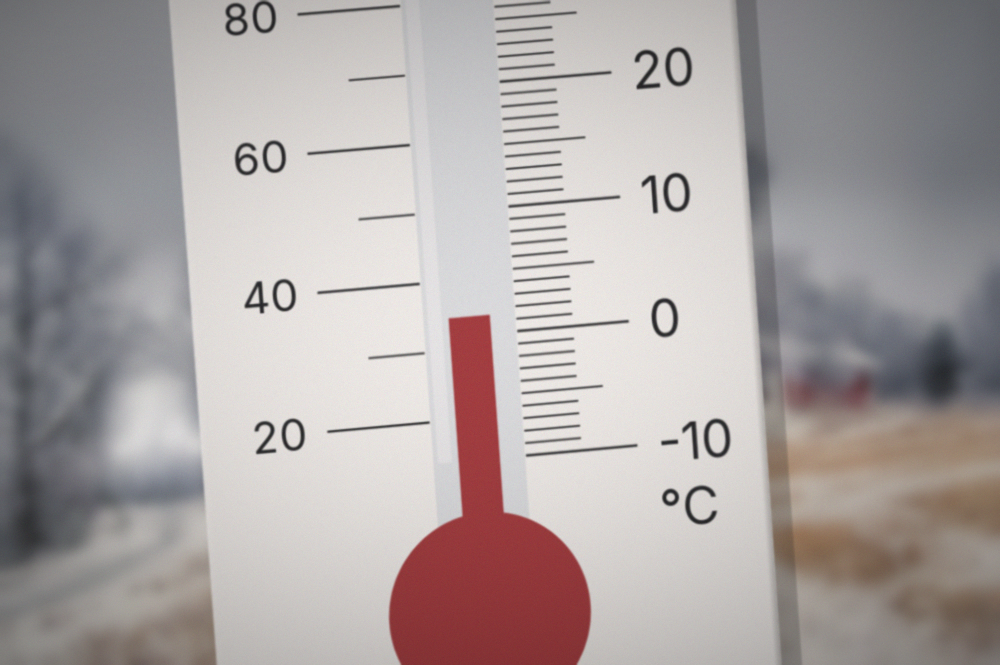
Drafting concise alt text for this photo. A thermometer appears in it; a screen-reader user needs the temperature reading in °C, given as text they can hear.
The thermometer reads 1.5 °C
